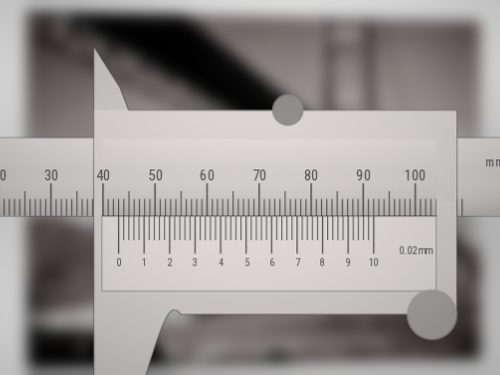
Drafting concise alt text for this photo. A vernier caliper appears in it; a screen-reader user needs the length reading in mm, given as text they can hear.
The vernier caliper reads 43.0 mm
